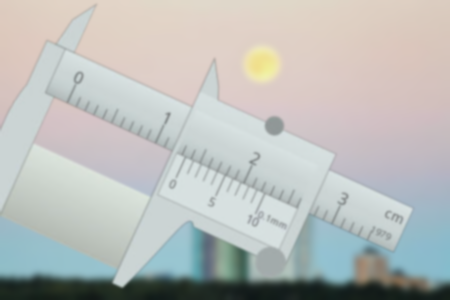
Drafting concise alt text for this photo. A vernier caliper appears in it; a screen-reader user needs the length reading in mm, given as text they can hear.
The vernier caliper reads 13.4 mm
